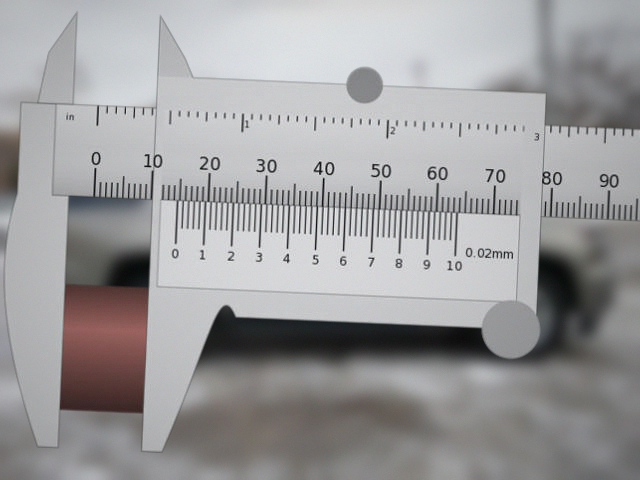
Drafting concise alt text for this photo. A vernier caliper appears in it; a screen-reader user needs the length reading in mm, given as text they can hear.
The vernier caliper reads 14.6 mm
